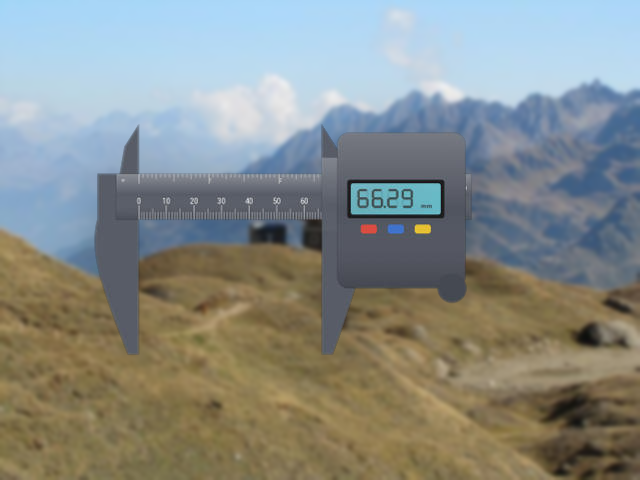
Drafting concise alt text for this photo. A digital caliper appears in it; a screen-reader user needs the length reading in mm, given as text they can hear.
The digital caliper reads 66.29 mm
